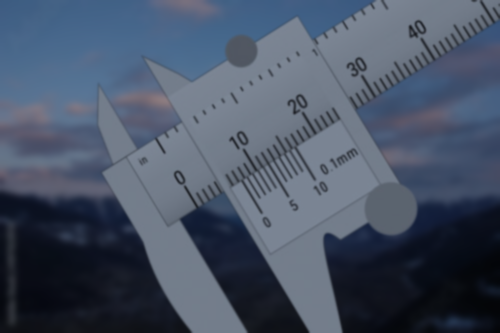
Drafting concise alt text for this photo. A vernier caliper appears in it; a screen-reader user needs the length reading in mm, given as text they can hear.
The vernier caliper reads 7.5 mm
